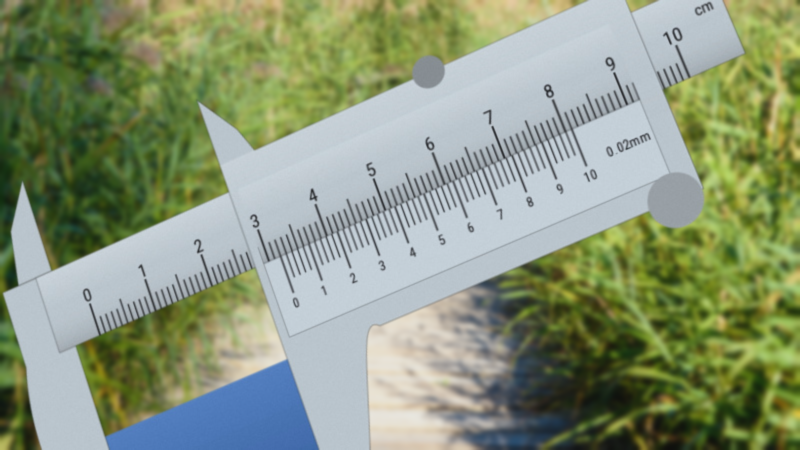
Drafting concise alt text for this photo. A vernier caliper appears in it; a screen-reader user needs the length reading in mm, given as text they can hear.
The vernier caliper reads 32.0 mm
